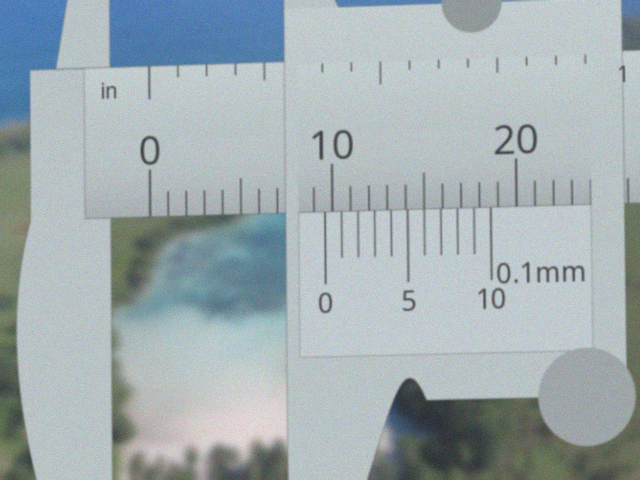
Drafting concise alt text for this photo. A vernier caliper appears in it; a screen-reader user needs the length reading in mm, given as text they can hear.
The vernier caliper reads 9.6 mm
